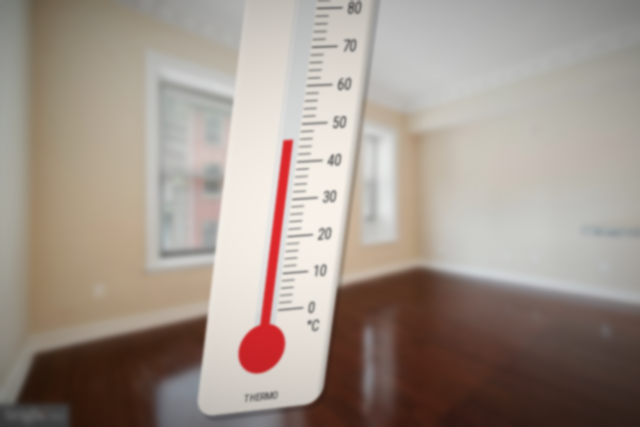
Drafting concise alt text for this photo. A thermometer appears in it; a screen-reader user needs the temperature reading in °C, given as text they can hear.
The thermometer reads 46 °C
